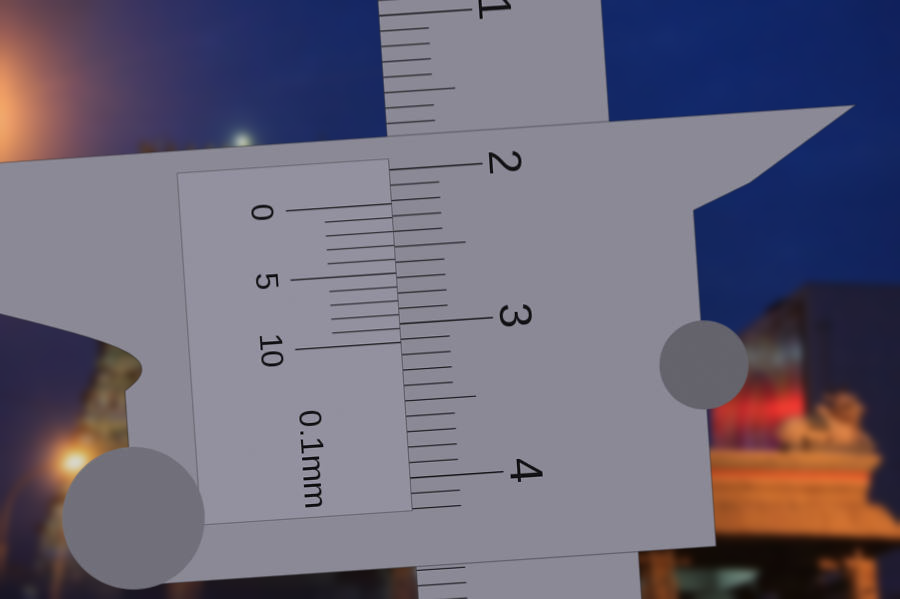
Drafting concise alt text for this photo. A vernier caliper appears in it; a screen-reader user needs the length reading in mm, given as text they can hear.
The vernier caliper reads 22.2 mm
